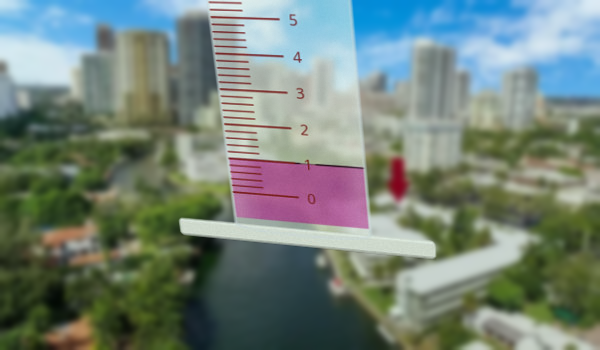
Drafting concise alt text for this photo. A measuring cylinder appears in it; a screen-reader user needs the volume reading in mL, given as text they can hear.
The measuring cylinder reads 1 mL
